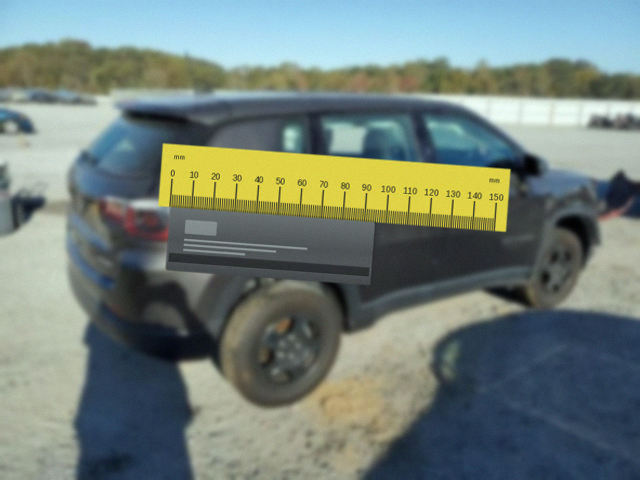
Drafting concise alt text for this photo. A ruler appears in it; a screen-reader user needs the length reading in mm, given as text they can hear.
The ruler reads 95 mm
